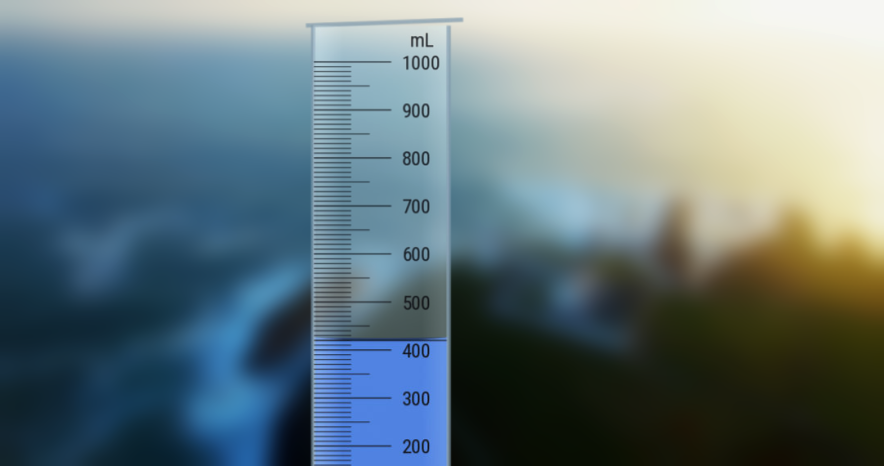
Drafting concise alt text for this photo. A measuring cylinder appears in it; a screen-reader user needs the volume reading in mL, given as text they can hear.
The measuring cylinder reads 420 mL
